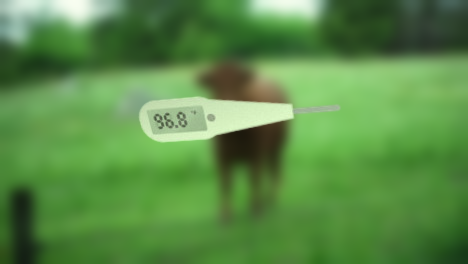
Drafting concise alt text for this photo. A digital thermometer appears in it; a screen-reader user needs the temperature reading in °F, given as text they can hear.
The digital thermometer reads 96.8 °F
